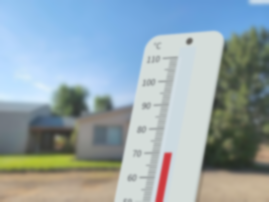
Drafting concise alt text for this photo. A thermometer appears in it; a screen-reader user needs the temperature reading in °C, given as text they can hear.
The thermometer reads 70 °C
